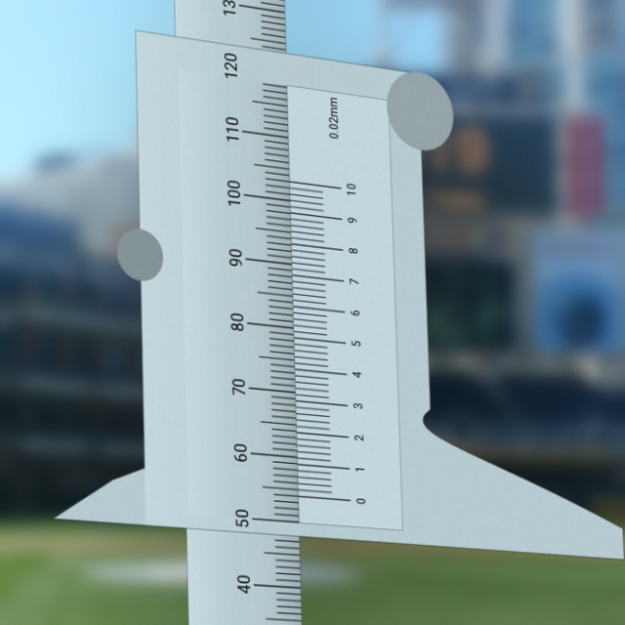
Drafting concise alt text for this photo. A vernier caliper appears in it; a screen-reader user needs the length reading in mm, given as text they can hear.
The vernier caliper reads 54.0 mm
